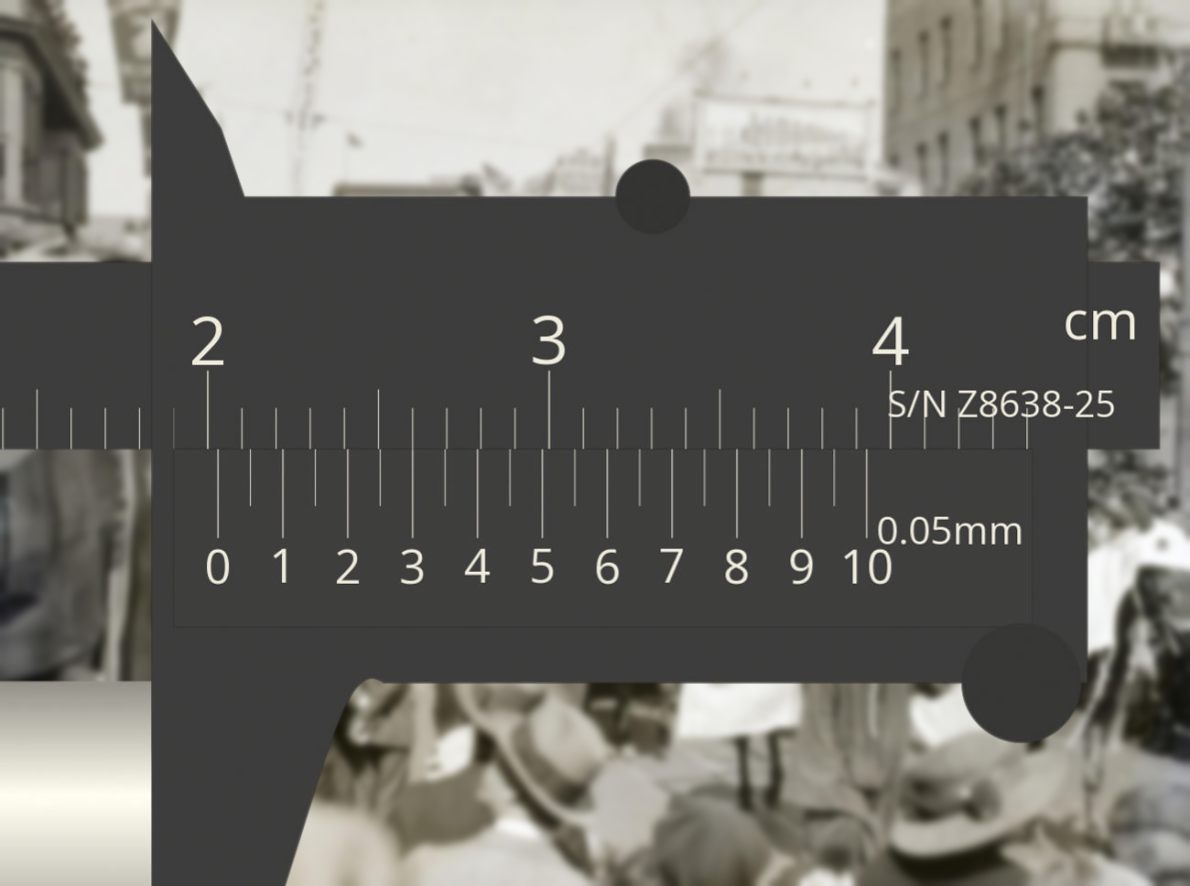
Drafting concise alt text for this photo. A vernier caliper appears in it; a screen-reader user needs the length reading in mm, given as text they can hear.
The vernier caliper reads 20.30 mm
